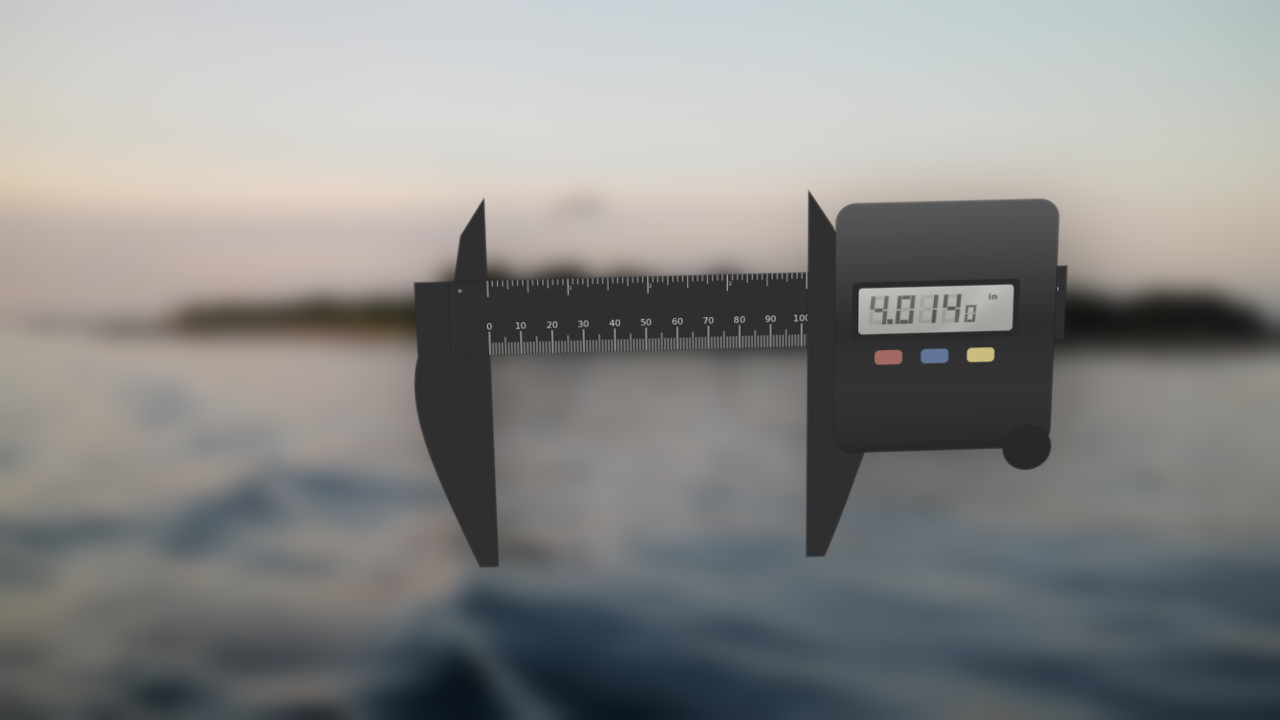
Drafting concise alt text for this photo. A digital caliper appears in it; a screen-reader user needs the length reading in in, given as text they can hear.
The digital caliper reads 4.0140 in
